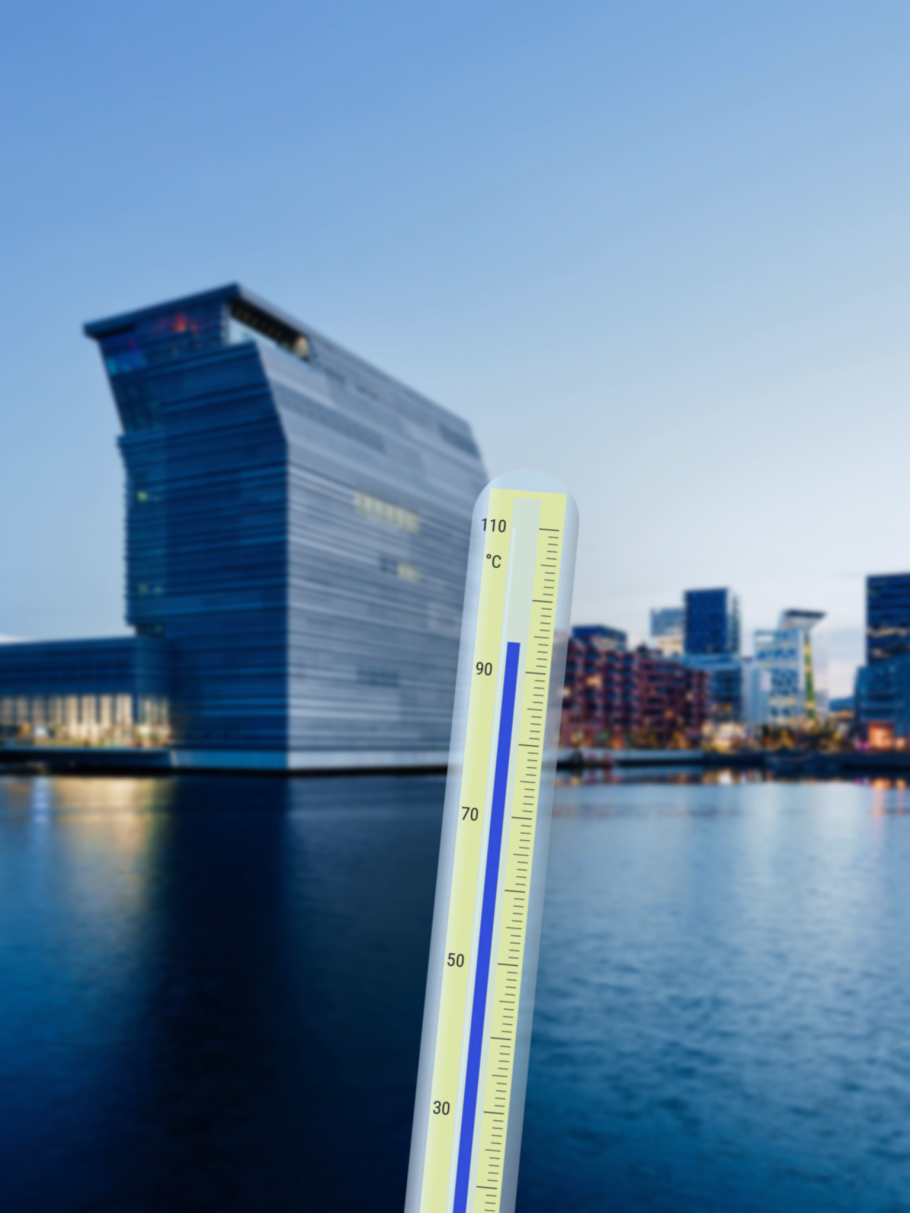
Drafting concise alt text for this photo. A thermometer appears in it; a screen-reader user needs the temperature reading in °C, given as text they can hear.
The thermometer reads 94 °C
